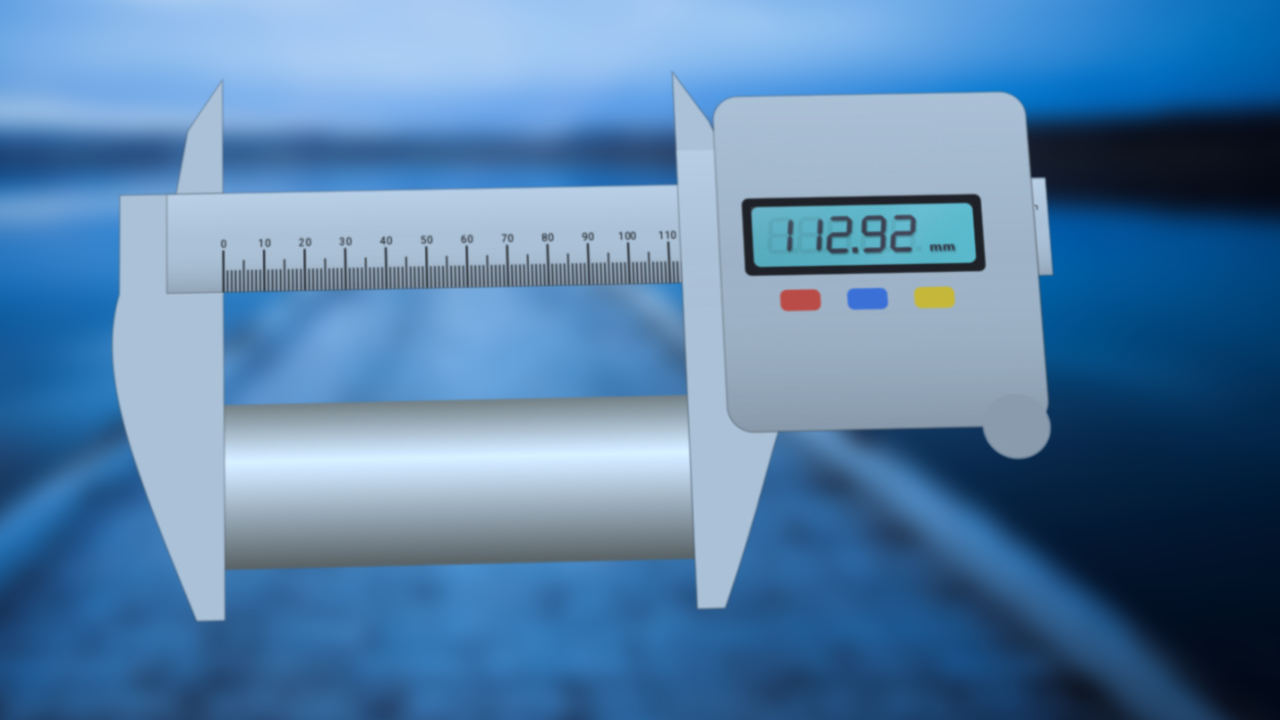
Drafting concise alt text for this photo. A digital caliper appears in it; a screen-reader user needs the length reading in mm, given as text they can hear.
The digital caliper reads 112.92 mm
